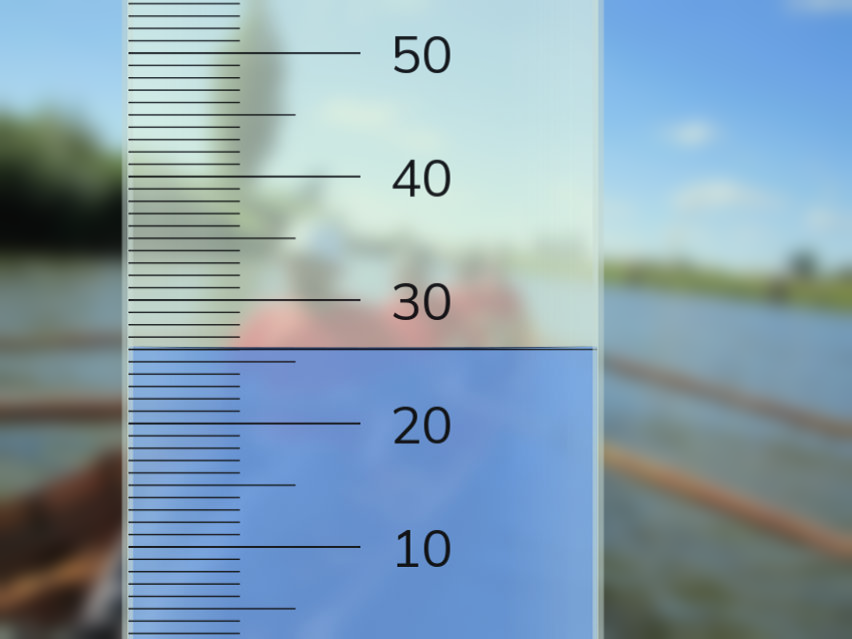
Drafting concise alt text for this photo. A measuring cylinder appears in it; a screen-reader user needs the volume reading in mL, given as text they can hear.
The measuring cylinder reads 26 mL
